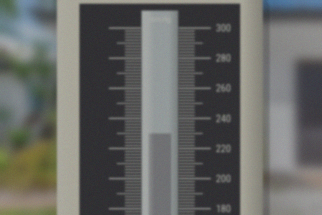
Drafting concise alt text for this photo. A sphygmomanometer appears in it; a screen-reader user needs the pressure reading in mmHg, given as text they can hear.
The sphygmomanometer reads 230 mmHg
